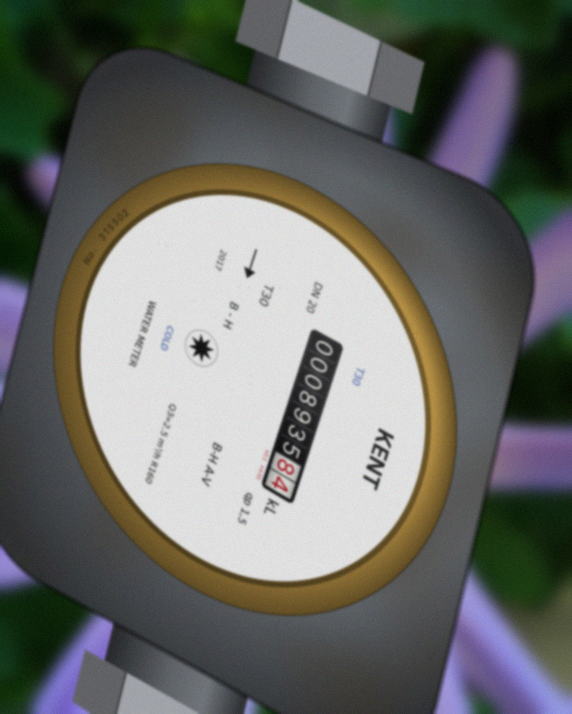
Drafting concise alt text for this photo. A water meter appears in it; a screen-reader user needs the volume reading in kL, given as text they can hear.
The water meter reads 8935.84 kL
